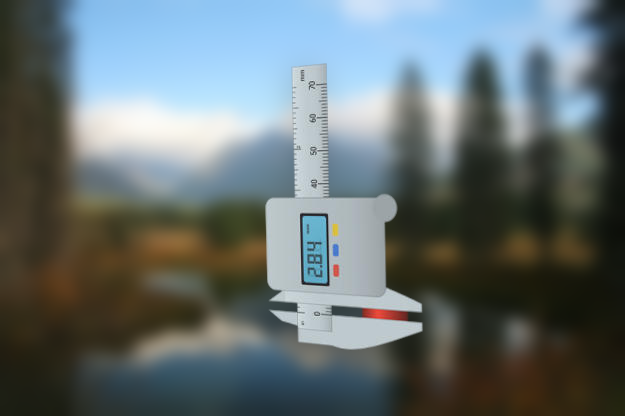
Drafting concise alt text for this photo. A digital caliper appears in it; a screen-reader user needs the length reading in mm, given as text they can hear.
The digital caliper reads 2.84 mm
